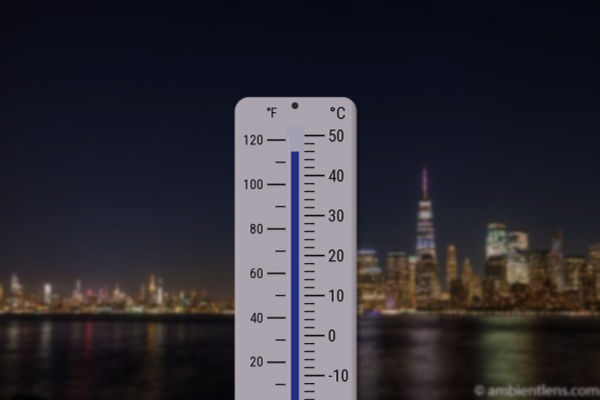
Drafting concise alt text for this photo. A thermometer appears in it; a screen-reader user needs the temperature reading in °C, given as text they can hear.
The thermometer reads 46 °C
